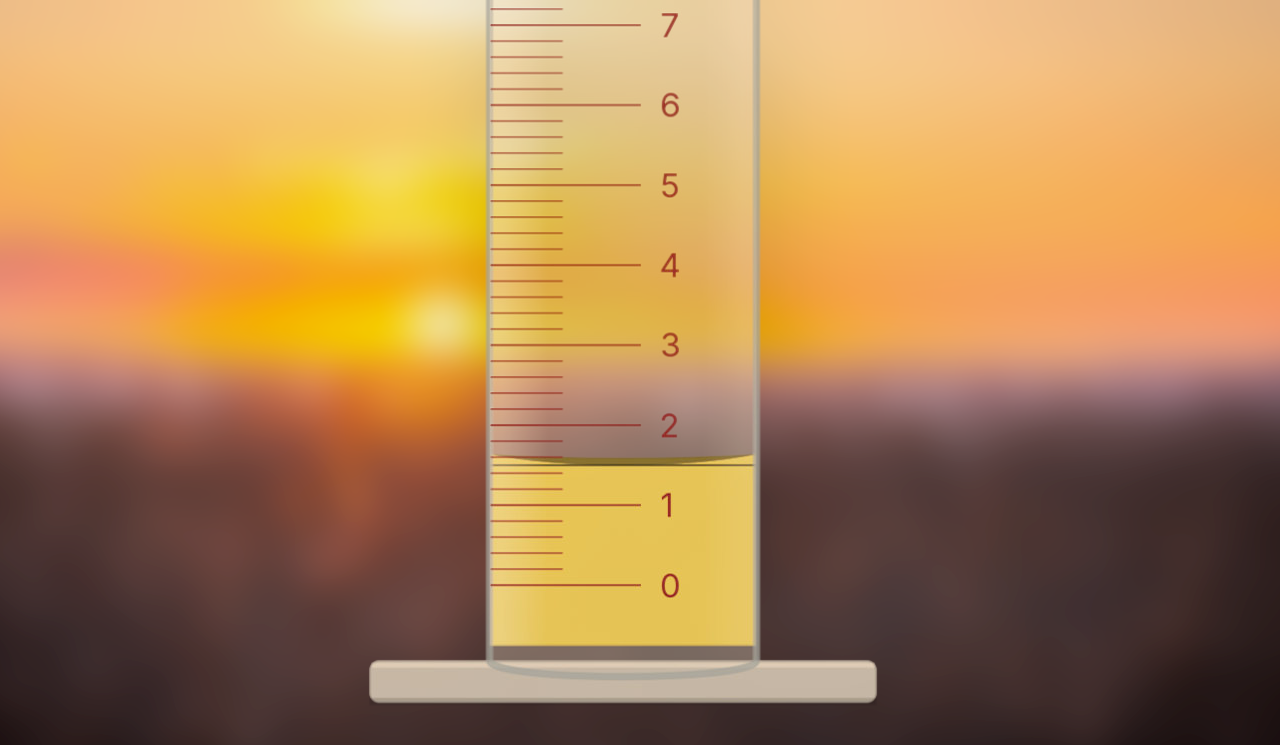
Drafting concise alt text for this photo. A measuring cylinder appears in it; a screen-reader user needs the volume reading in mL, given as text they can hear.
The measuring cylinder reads 1.5 mL
